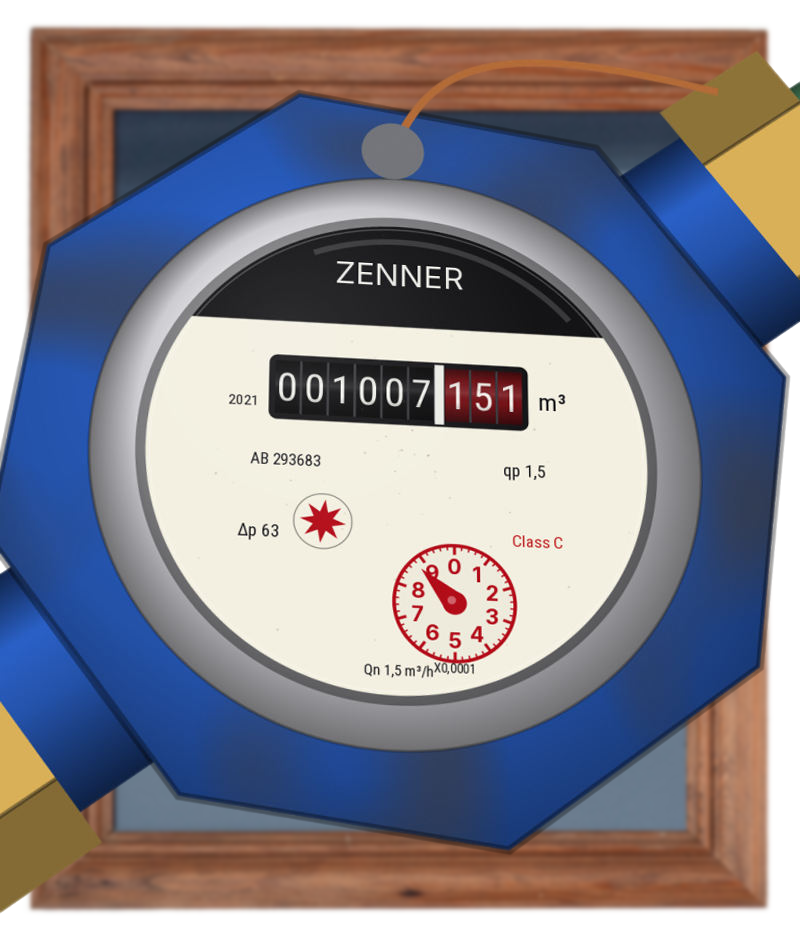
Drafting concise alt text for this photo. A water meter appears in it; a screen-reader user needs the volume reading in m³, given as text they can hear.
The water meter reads 1007.1518 m³
